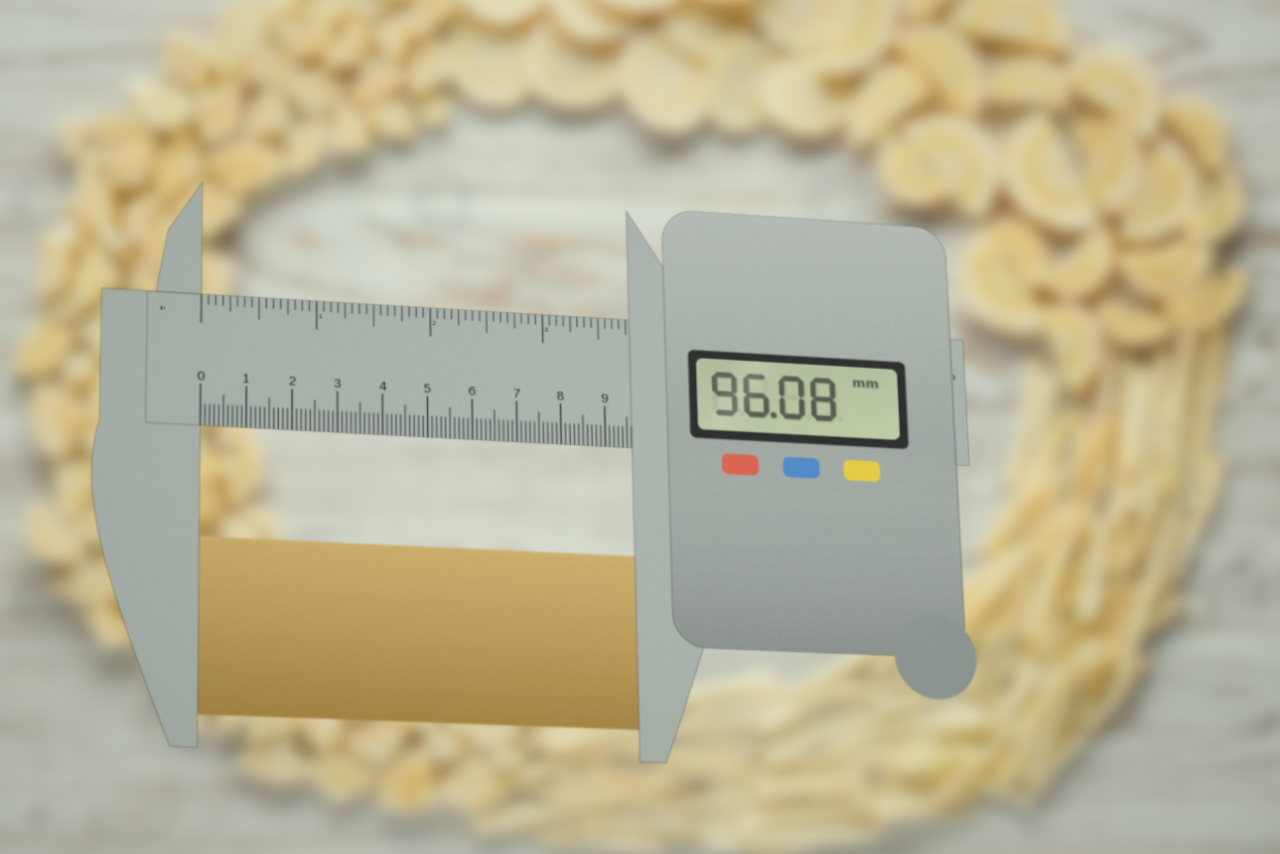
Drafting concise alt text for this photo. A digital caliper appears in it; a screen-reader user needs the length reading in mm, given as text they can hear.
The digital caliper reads 96.08 mm
